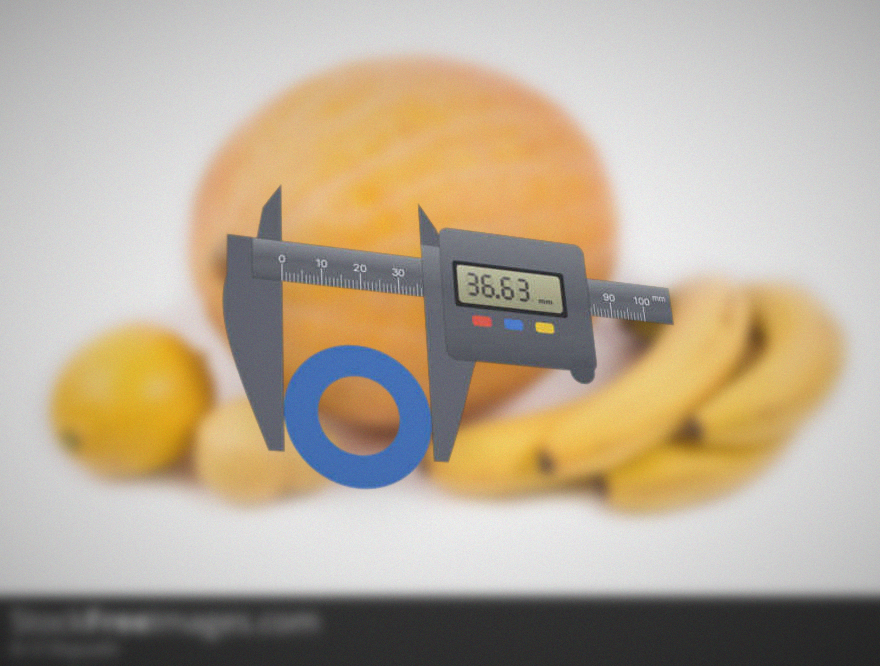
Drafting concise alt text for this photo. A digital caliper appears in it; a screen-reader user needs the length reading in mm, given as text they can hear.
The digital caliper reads 36.63 mm
